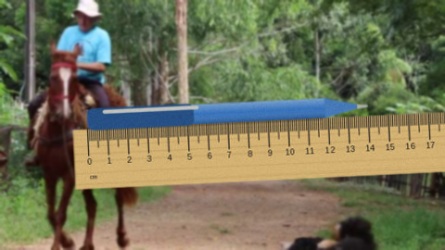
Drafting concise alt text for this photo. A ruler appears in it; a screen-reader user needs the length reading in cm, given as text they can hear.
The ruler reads 14 cm
